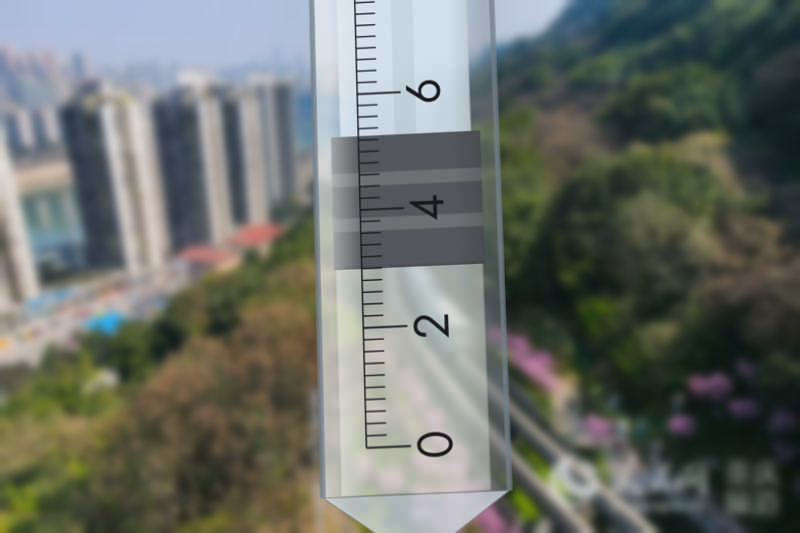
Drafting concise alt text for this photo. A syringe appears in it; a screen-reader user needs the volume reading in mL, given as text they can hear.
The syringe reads 3 mL
